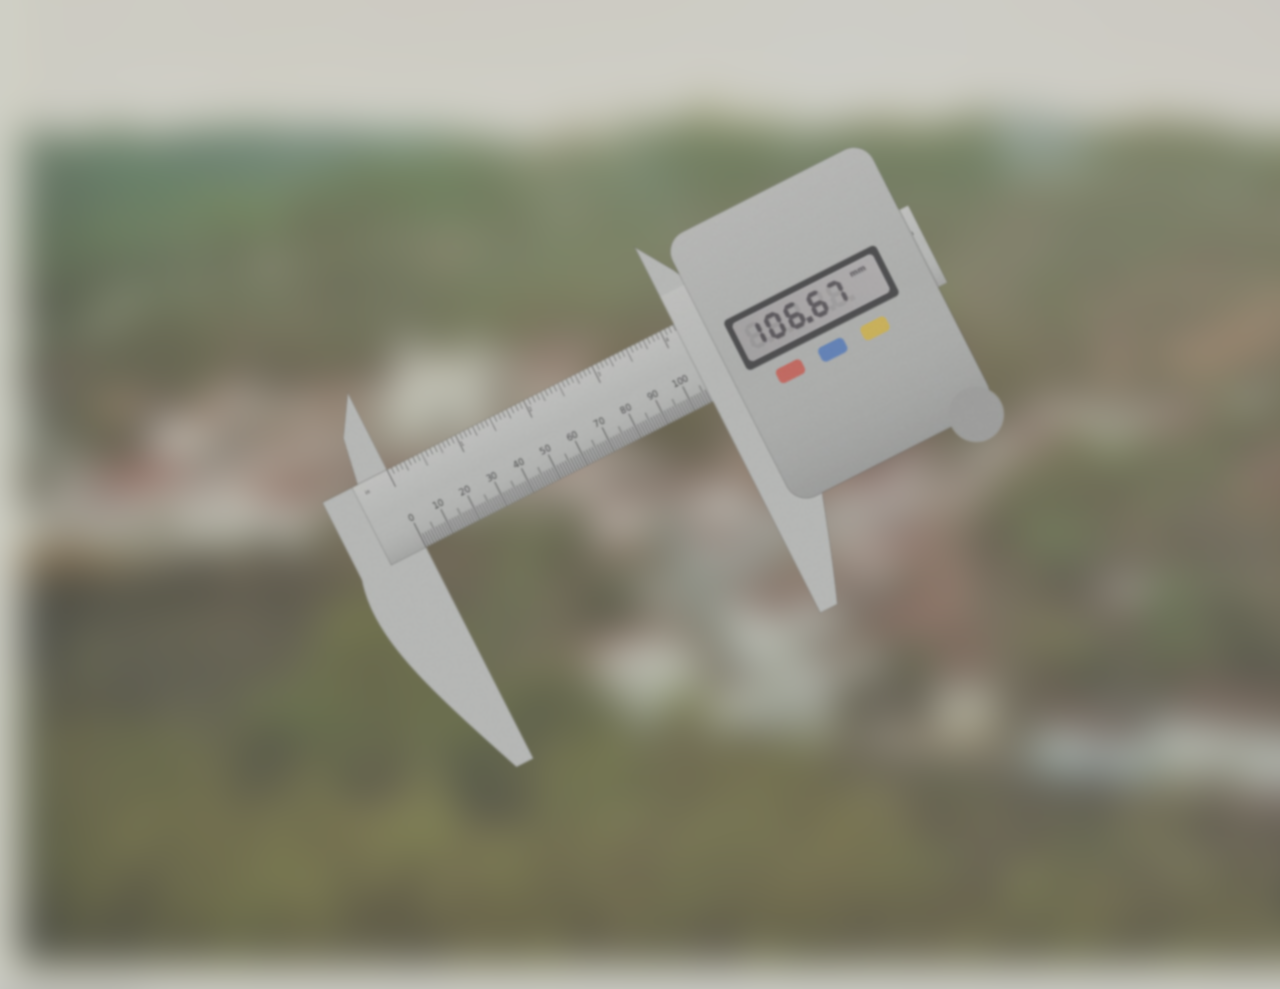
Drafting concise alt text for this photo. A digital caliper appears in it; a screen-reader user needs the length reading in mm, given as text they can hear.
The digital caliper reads 106.67 mm
